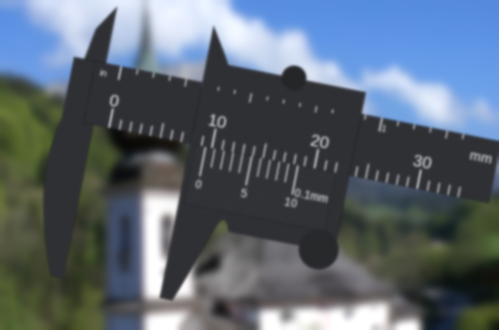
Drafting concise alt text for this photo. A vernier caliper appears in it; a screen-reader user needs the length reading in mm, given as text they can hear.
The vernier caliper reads 9.4 mm
